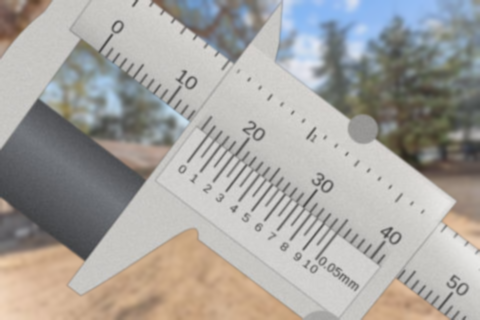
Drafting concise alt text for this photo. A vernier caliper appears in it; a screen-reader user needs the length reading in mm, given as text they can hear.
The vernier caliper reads 16.0 mm
